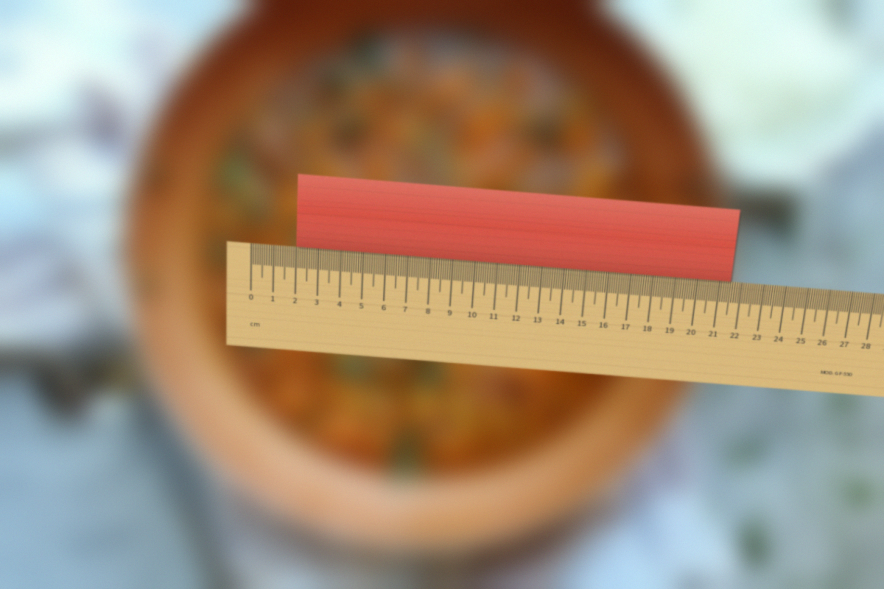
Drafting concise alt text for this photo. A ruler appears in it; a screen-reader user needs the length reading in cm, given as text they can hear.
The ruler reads 19.5 cm
